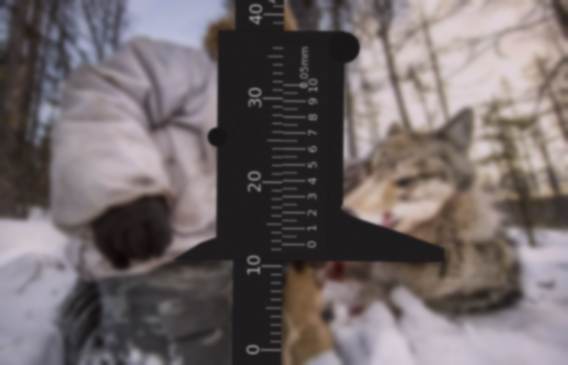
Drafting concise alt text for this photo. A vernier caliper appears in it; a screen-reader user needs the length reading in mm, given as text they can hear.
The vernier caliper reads 12.6 mm
